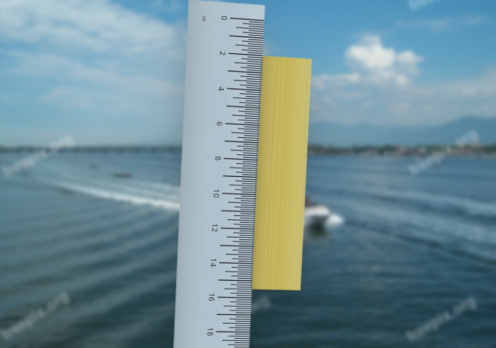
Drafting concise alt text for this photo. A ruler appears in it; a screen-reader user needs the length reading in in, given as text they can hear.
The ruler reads 13.5 in
